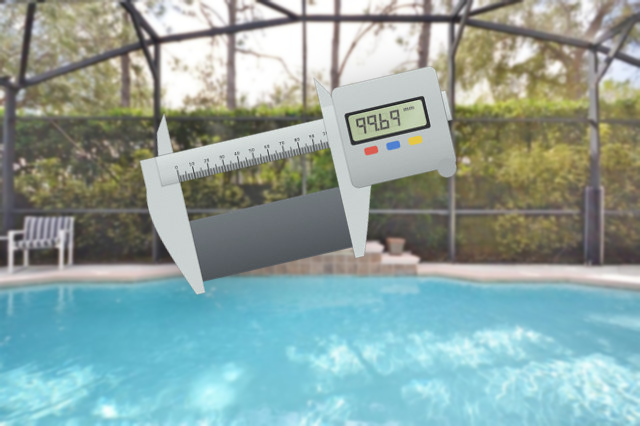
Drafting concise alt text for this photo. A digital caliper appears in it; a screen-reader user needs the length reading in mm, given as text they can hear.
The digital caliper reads 99.69 mm
